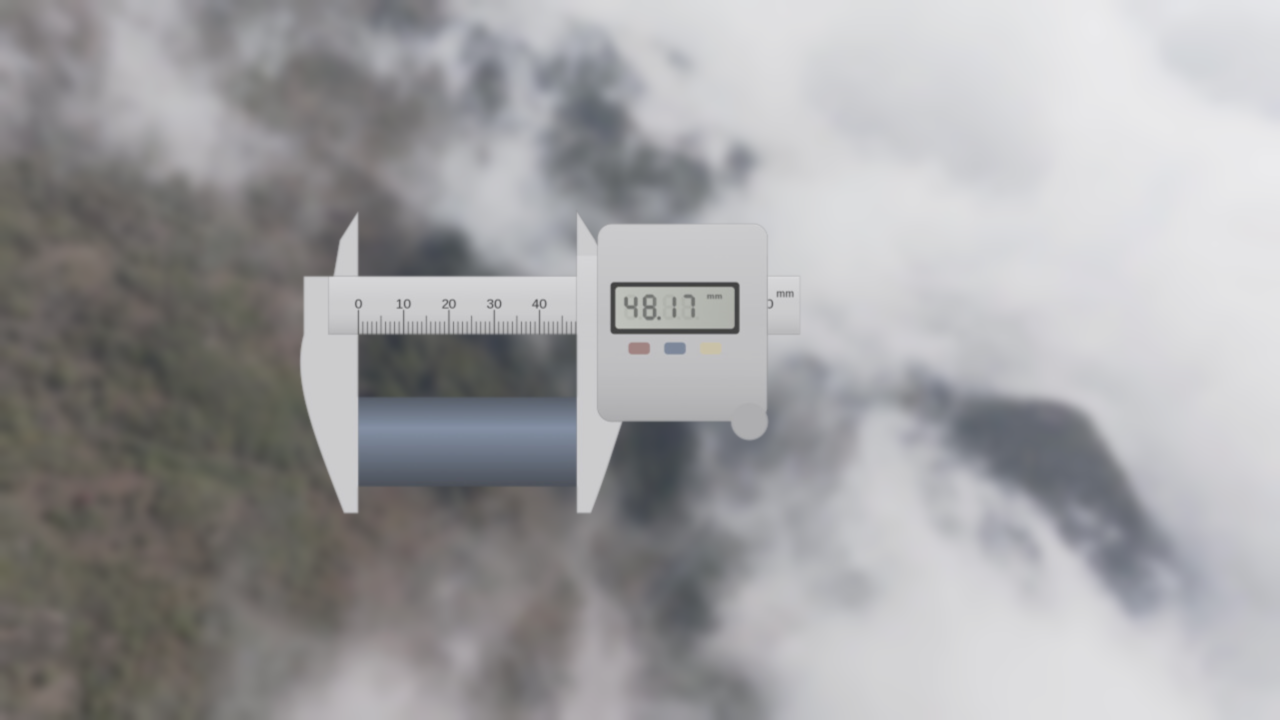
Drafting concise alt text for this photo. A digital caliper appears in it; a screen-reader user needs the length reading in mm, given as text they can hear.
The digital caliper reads 48.17 mm
